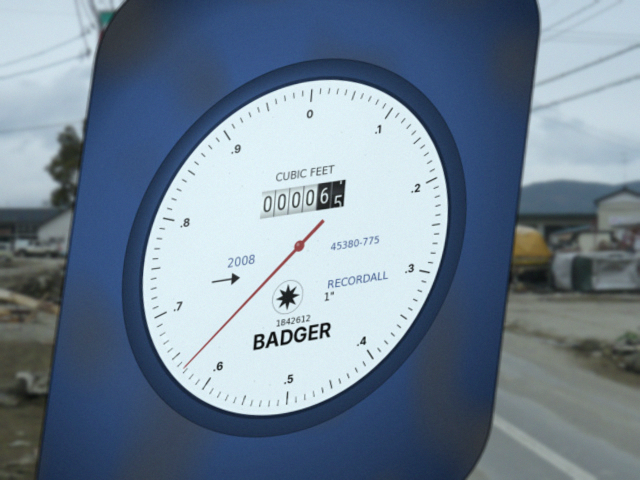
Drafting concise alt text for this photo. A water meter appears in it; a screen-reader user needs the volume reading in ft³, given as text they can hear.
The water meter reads 64.63 ft³
